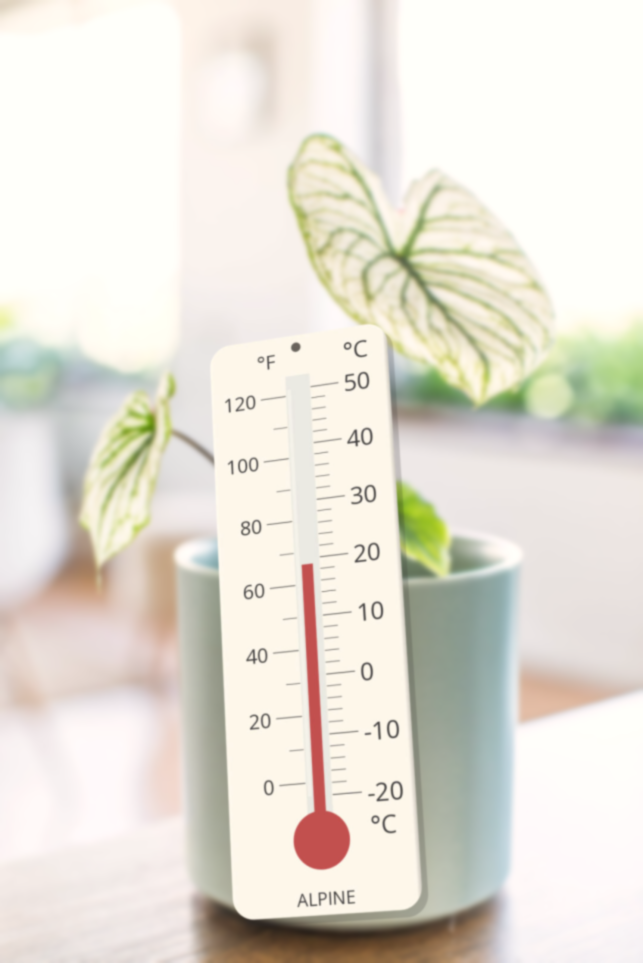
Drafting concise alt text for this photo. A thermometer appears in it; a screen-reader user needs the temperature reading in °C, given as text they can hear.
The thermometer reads 19 °C
